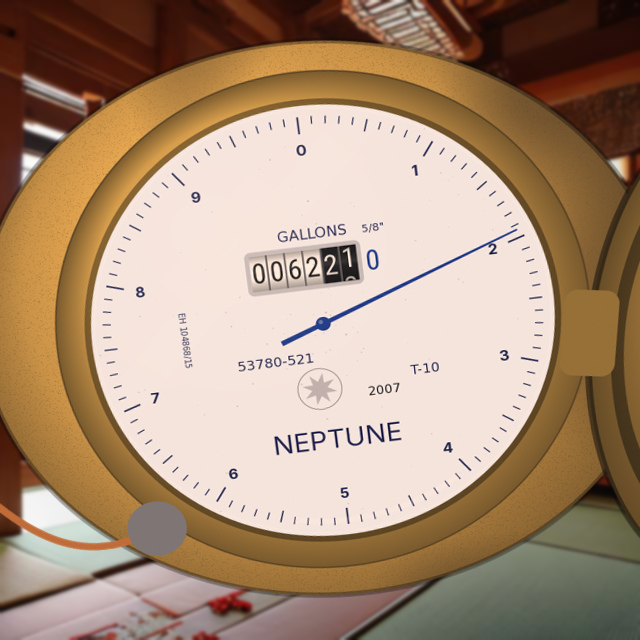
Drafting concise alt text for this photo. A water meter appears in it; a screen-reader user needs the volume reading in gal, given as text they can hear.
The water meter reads 62211.9 gal
